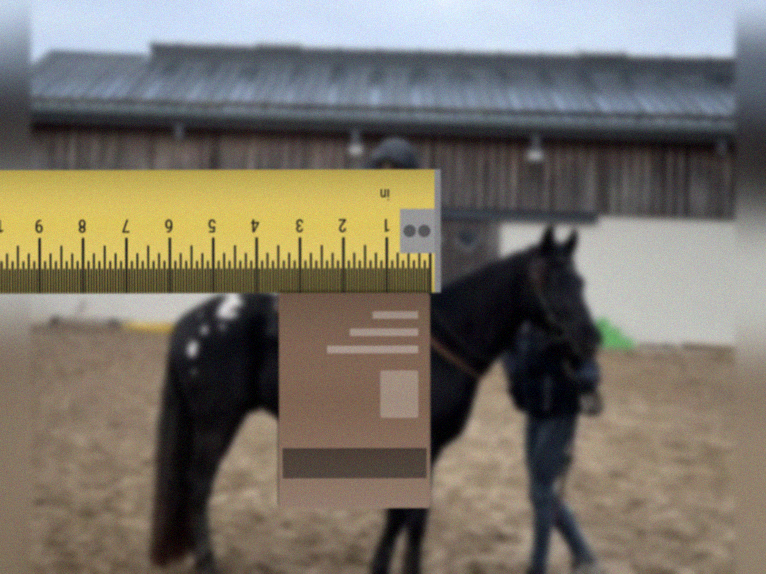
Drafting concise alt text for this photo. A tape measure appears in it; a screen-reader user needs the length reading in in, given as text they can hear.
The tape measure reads 3.5 in
